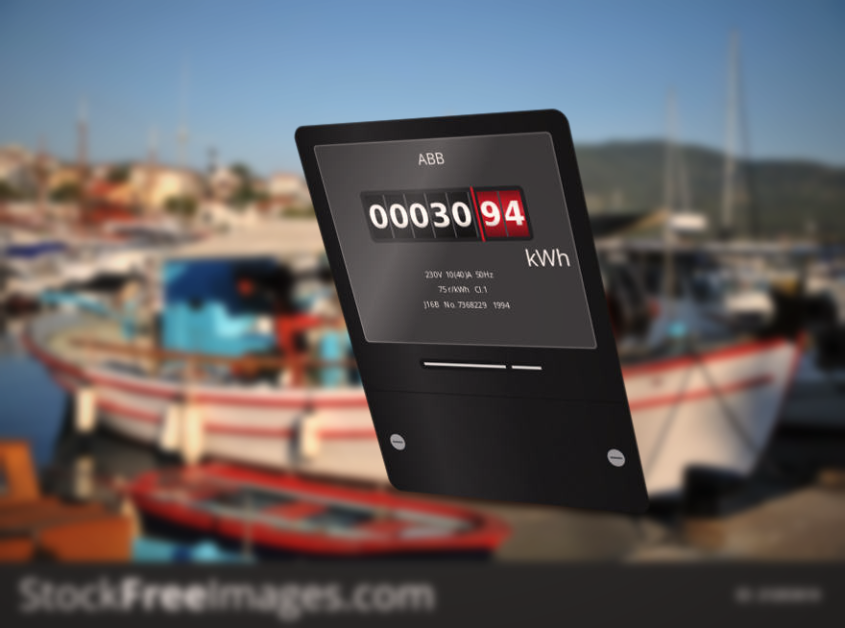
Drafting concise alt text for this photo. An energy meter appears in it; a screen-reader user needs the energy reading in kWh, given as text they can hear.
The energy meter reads 30.94 kWh
